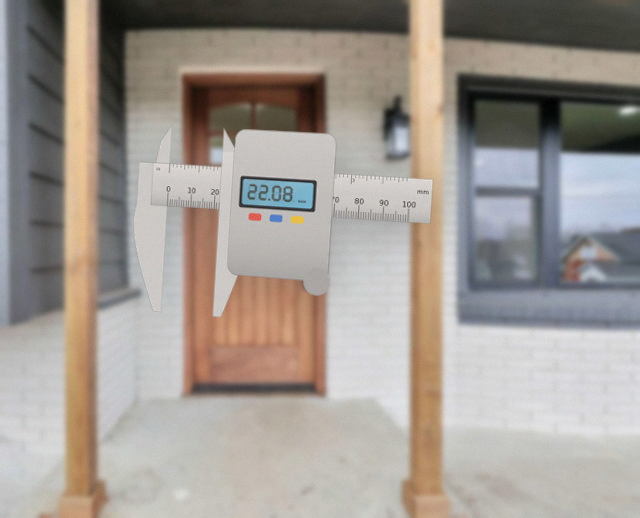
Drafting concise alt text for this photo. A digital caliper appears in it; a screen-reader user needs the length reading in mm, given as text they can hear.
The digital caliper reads 22.08 mm
